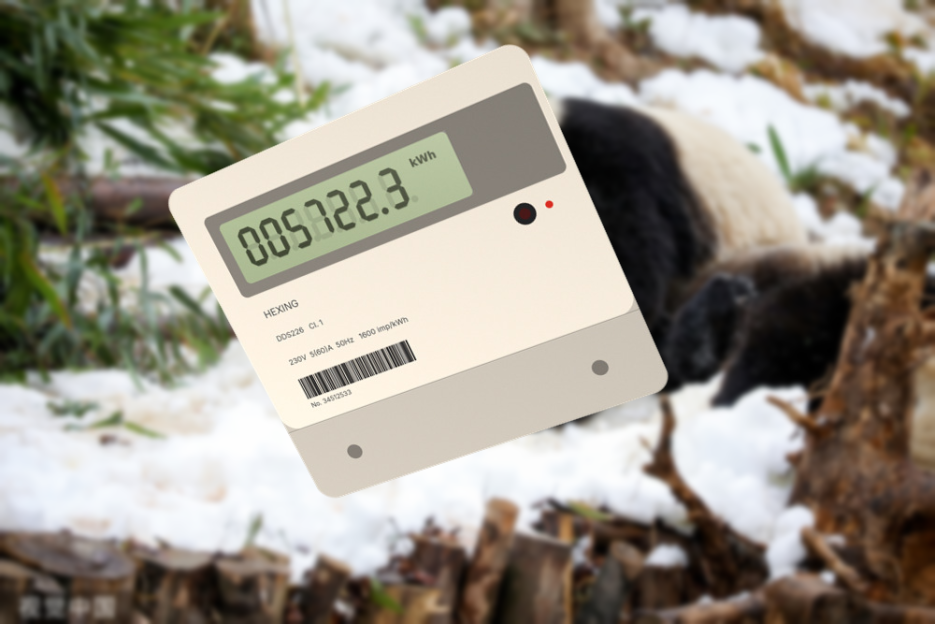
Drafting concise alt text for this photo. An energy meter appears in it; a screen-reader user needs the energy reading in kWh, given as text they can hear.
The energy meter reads 5722.3 kWh
